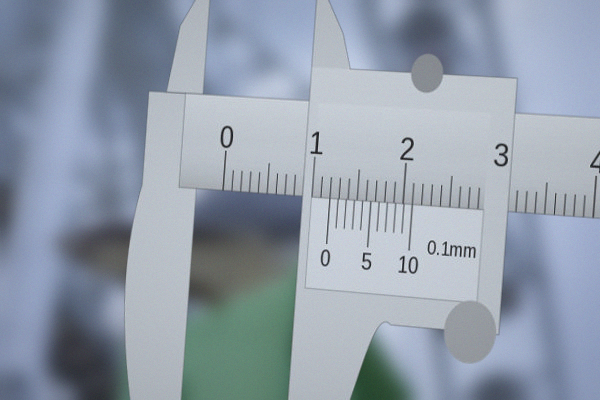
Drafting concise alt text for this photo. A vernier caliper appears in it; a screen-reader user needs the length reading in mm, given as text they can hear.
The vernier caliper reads 12.0 mm
